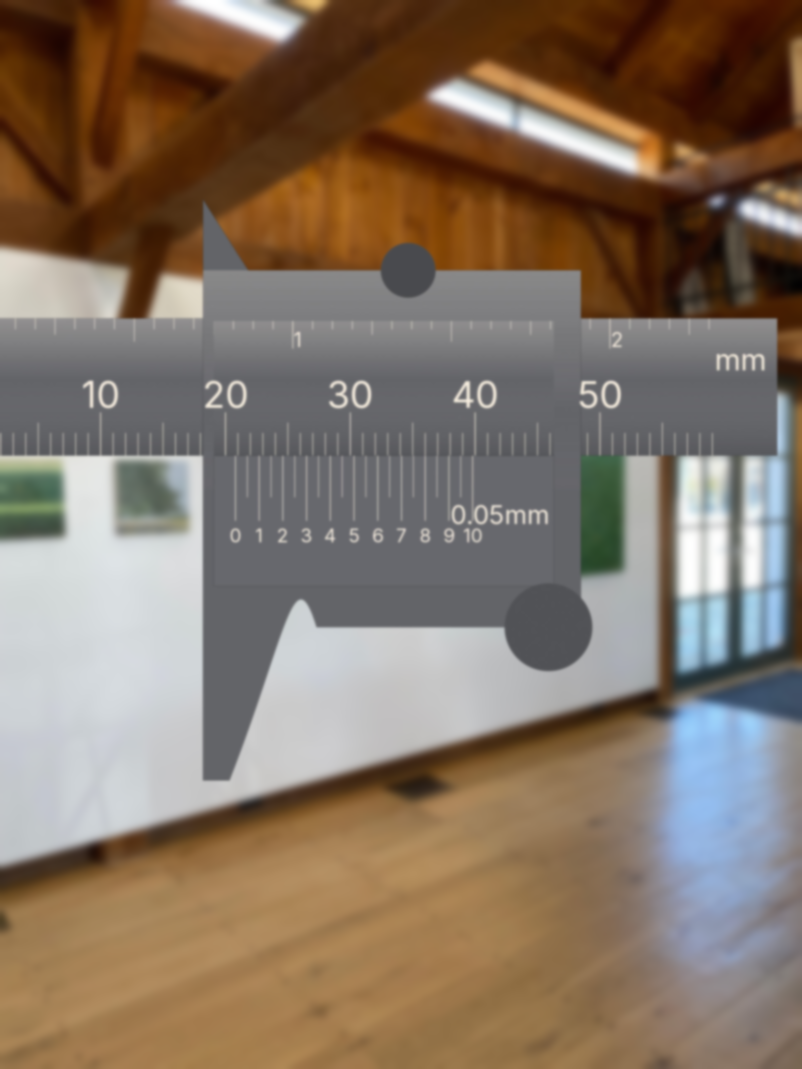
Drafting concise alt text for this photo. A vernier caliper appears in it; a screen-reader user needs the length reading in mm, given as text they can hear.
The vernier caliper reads 20.8 mm
